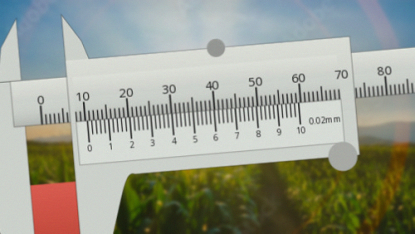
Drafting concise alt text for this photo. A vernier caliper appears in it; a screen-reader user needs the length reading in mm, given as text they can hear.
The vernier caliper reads 10.5 mm
